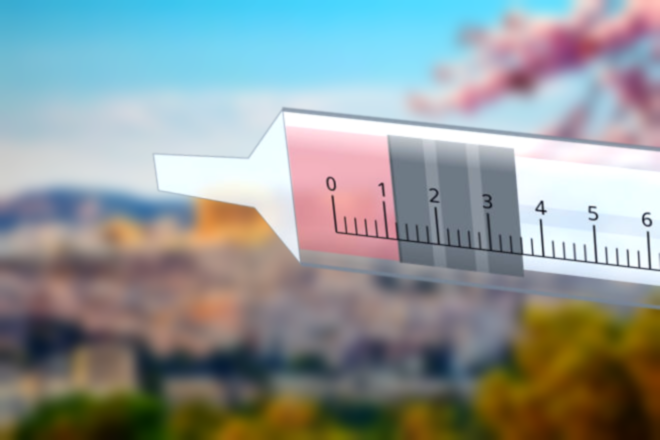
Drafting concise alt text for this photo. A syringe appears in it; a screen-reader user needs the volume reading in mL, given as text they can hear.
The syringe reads 1.2 mL
